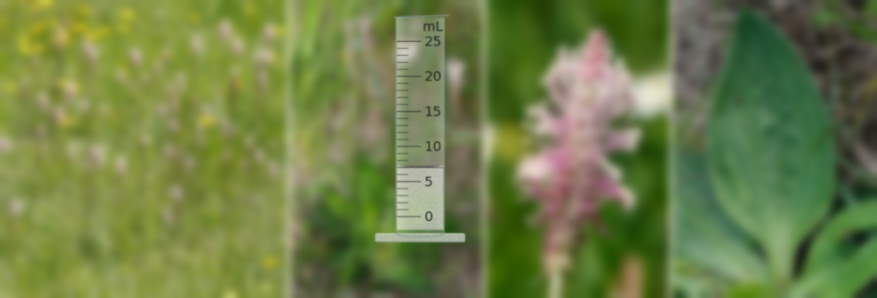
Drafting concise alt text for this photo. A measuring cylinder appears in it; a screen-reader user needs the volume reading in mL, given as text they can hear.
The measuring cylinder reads 7 mL
